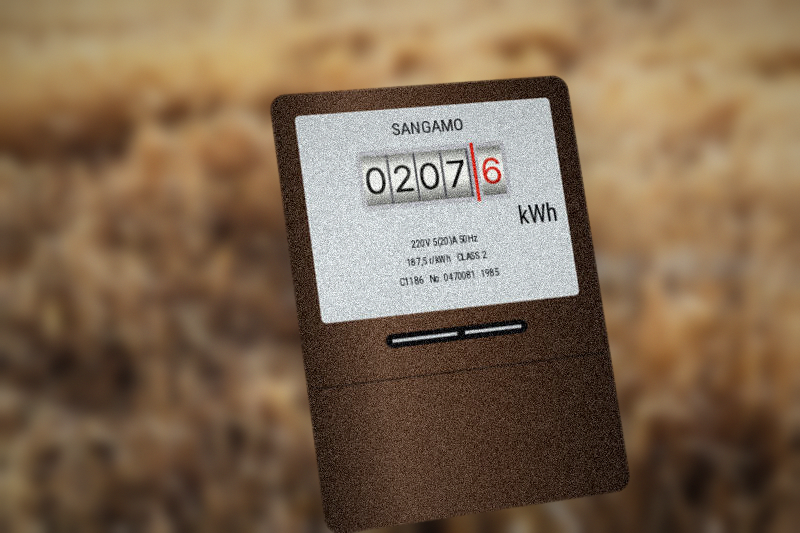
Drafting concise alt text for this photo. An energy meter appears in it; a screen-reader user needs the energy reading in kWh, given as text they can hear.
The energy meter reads 207.6 kWh
